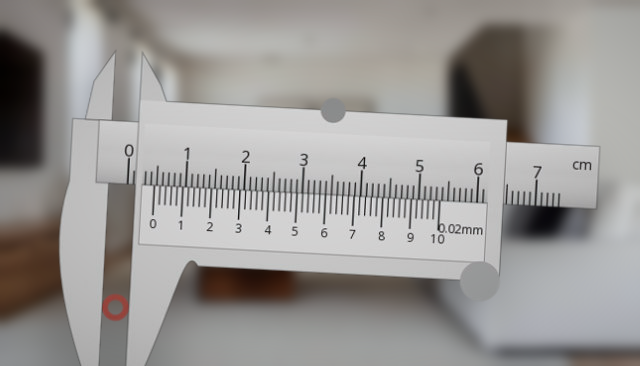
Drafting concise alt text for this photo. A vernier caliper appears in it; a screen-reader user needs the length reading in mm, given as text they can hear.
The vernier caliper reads 4.6 mm
